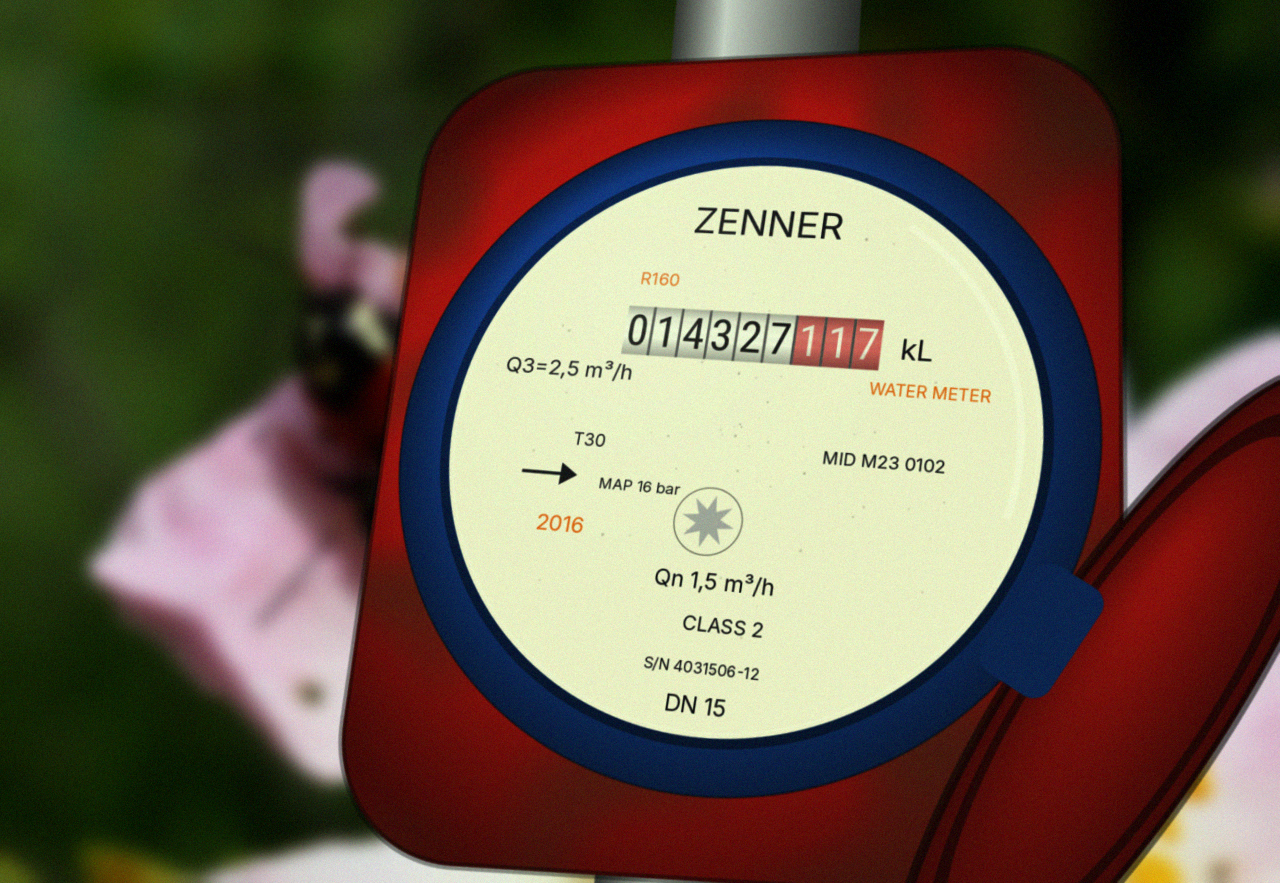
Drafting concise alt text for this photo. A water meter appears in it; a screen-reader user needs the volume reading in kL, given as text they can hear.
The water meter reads 14327.117 kL
